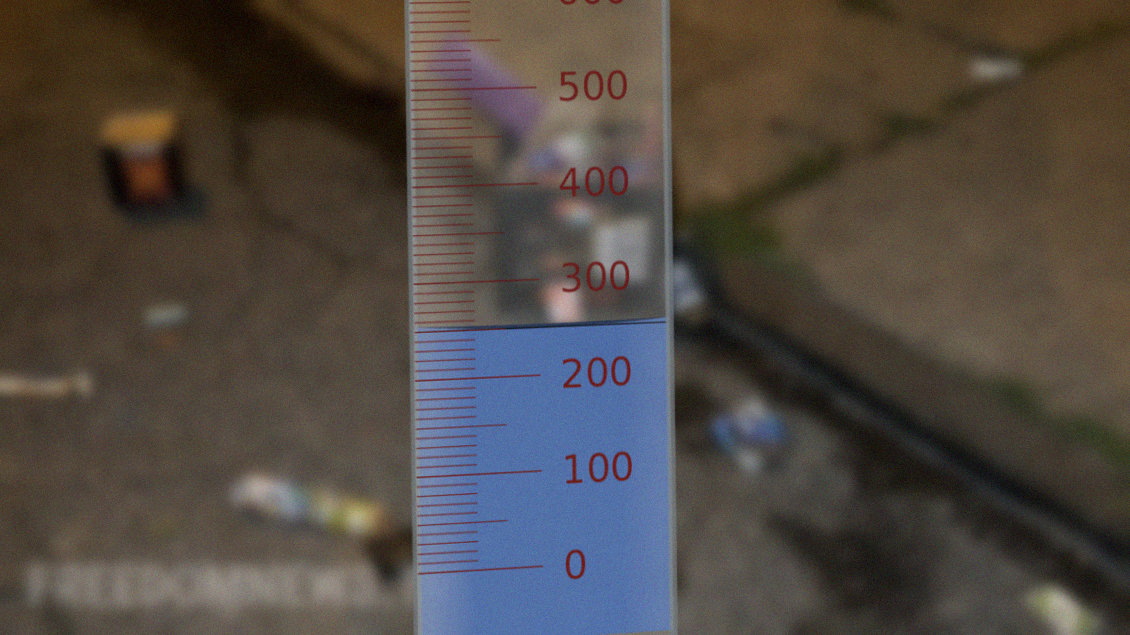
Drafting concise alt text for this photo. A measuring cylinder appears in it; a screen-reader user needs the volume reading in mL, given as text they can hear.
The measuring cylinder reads 250 mL
